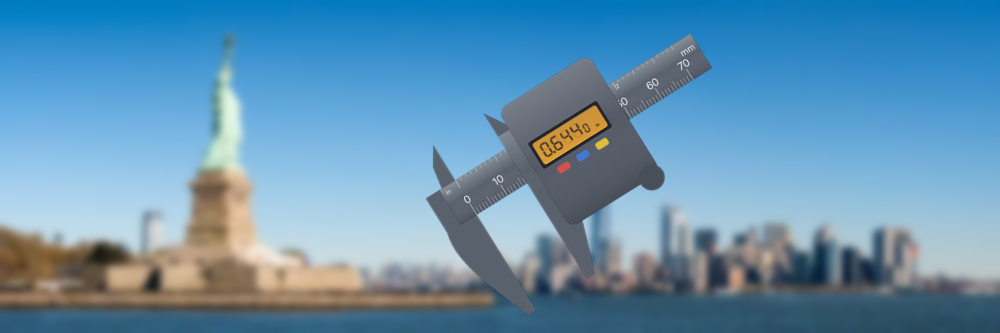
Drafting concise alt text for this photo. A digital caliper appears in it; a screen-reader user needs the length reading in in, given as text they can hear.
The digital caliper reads 0.6440 in
